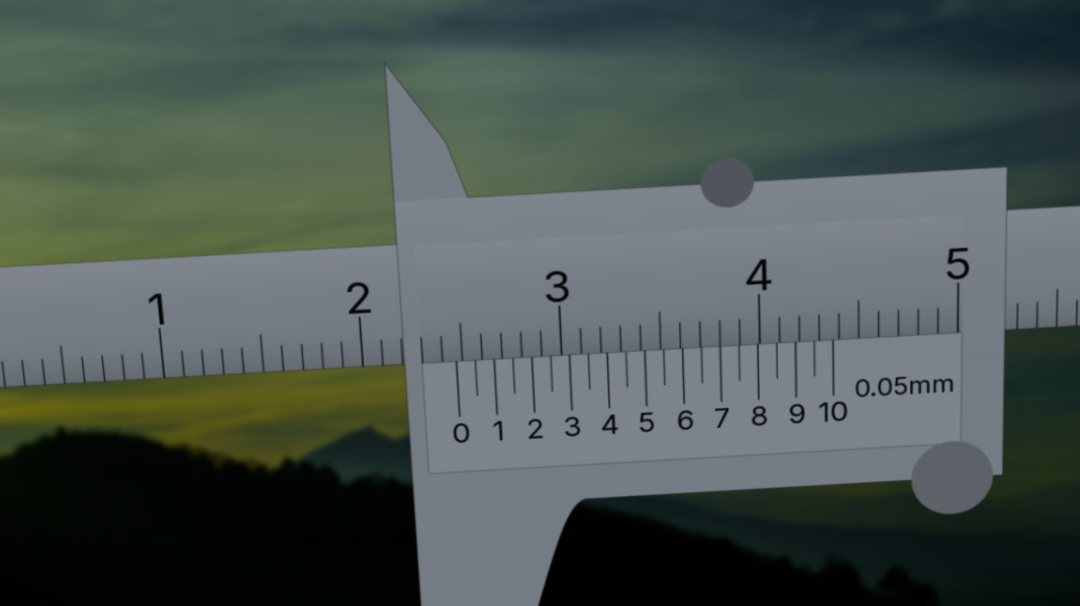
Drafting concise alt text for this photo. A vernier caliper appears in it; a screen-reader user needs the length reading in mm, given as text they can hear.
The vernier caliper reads 24.7 mm
